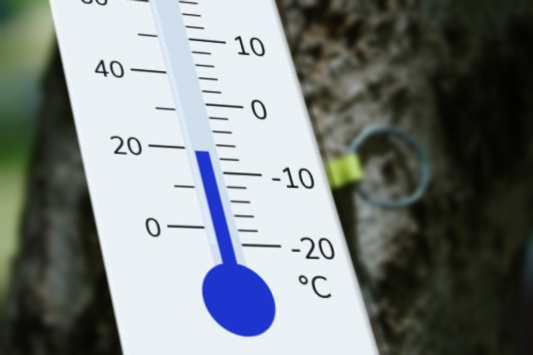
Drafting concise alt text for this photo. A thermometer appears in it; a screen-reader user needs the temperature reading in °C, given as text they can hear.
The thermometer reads -7 °C
